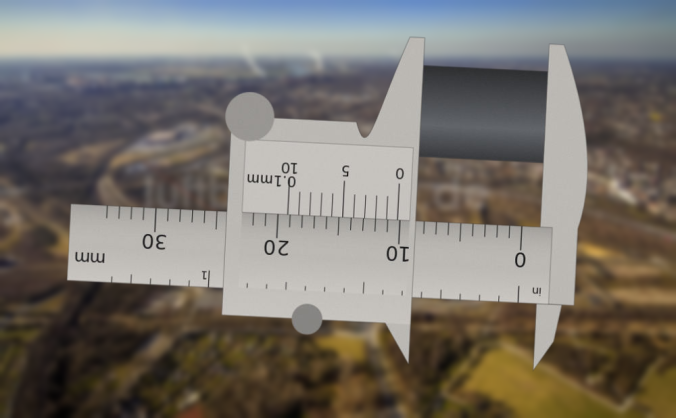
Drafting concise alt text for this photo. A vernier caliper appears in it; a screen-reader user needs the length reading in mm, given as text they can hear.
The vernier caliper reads 10.2 mm
